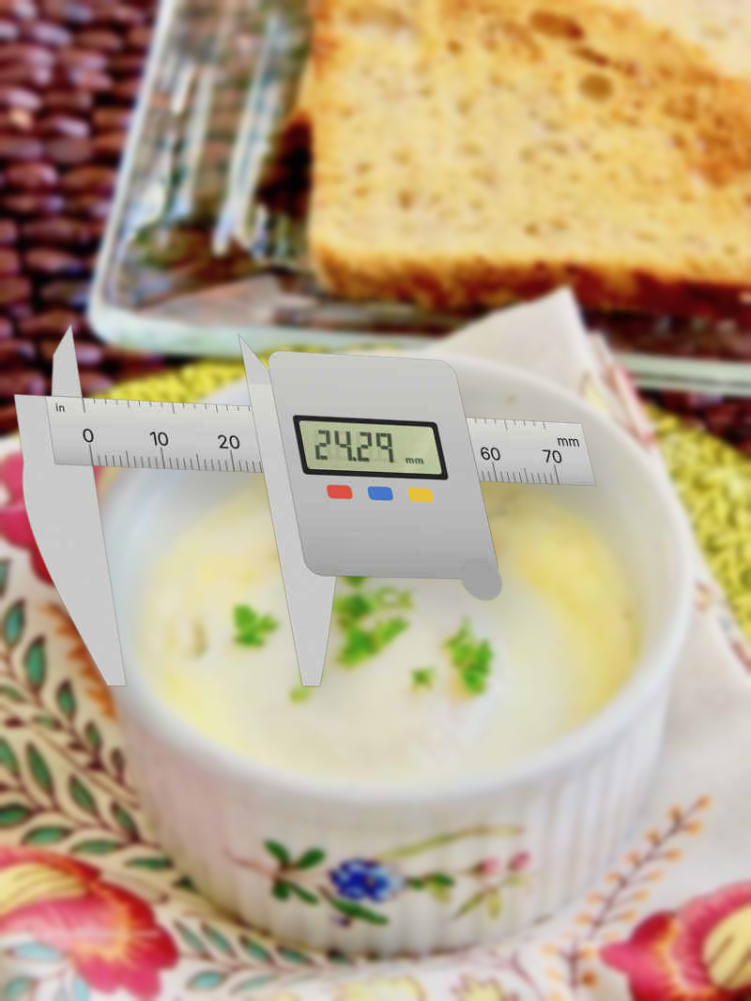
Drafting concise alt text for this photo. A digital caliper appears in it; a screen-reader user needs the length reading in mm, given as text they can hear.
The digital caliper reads 24.29 mm
